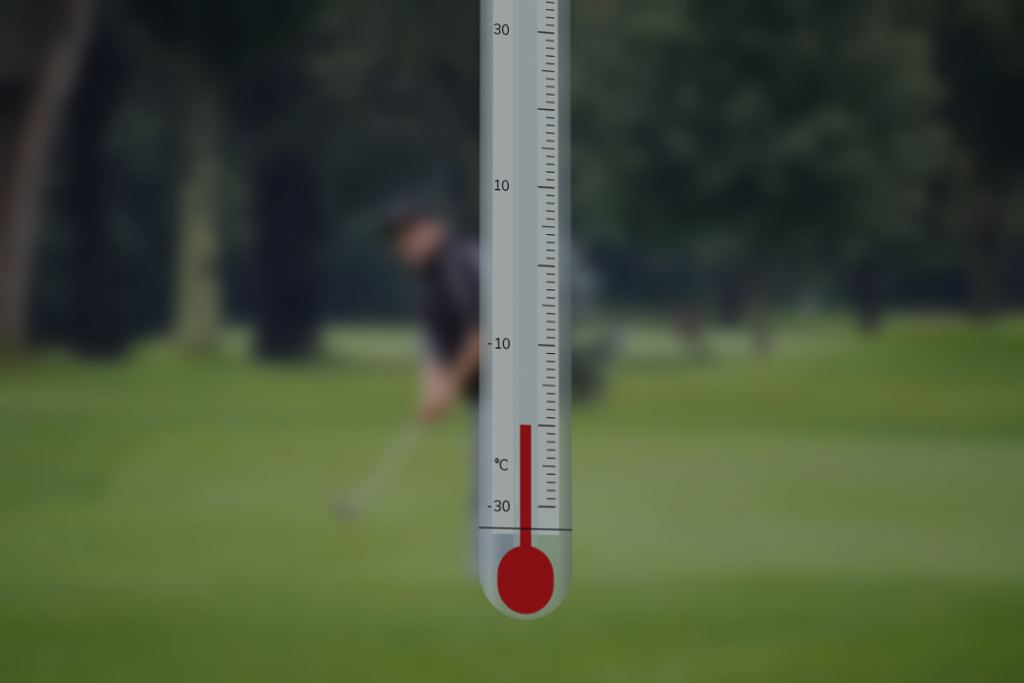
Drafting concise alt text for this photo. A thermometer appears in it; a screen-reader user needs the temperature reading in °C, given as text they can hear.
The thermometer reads -20 °C
